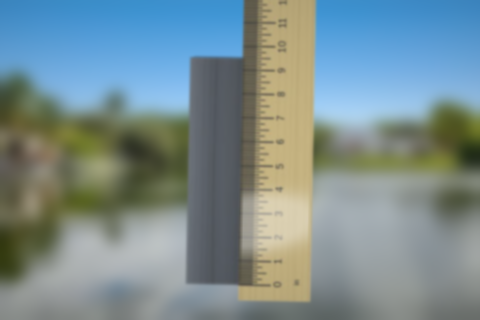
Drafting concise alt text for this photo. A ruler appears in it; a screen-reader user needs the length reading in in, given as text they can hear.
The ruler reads 9.5 in
